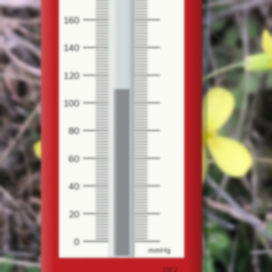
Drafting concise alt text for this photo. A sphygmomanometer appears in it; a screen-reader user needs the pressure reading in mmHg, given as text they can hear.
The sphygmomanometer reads 110 mmHg
